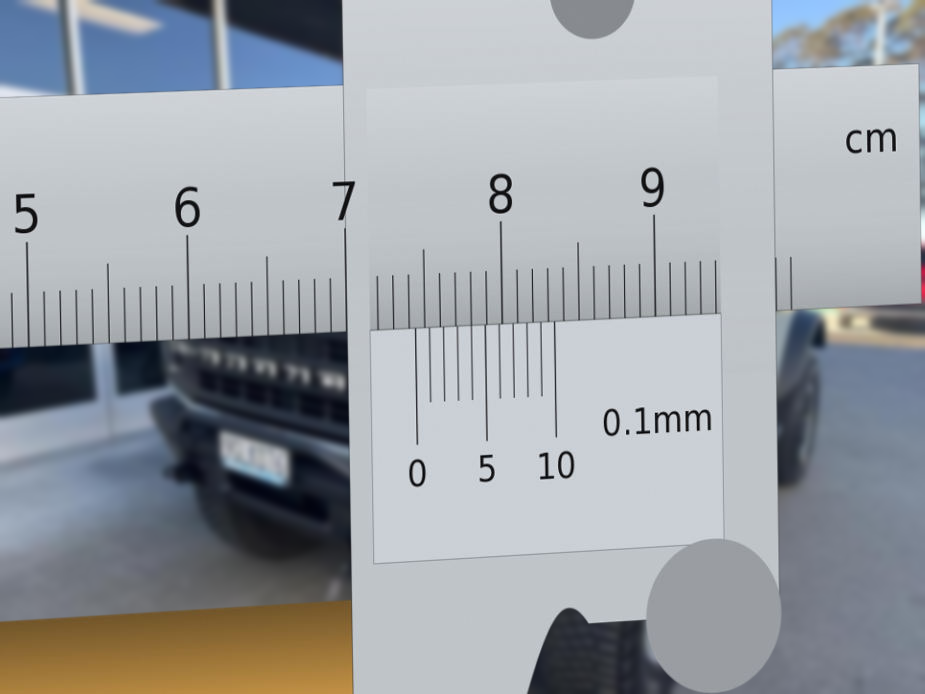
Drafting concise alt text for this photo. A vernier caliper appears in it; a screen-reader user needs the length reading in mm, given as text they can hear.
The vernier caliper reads 74.4 mm
